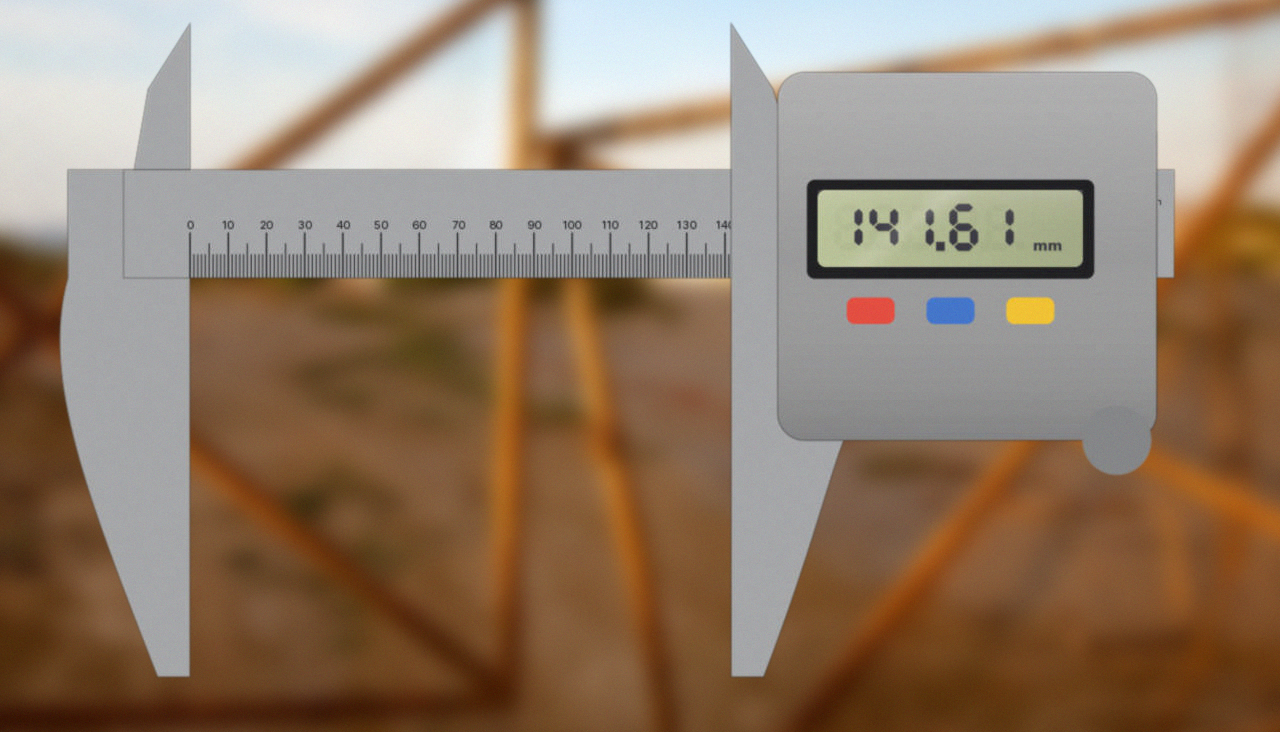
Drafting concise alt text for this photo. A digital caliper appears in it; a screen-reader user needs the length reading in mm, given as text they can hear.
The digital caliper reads 141.61 mm
